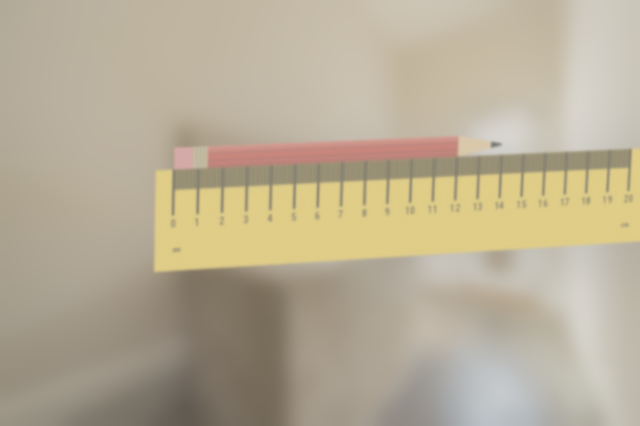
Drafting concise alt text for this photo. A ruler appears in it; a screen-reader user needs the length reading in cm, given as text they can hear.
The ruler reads 14 cm
